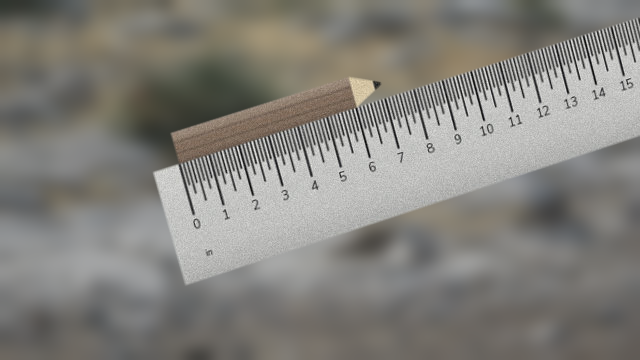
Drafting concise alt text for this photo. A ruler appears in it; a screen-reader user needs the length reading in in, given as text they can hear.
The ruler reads 7 in
